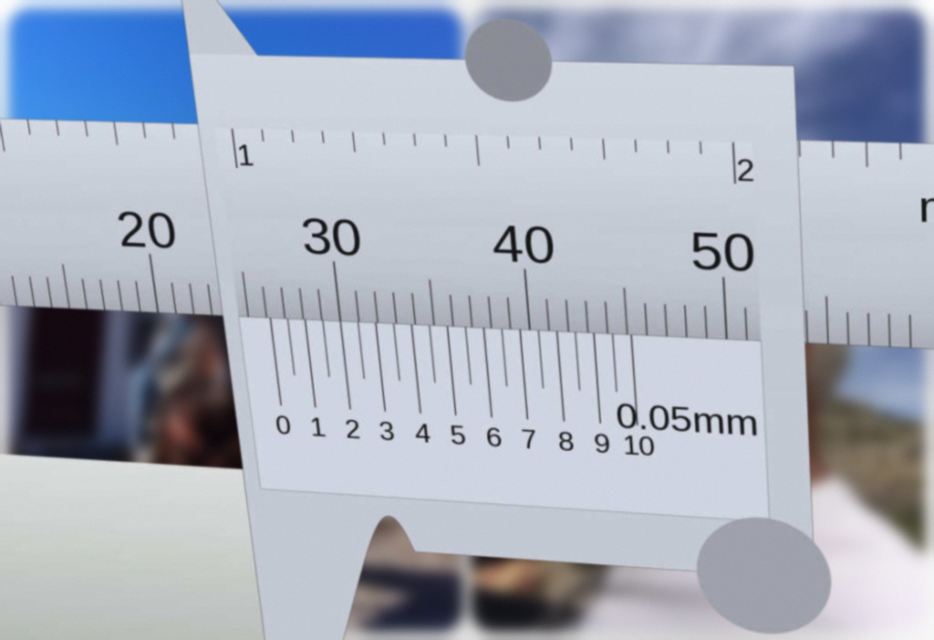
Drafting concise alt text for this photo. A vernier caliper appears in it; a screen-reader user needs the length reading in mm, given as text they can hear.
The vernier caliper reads 26.2 mm
